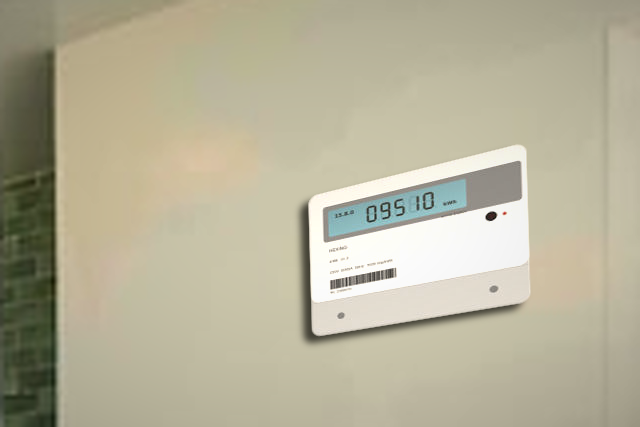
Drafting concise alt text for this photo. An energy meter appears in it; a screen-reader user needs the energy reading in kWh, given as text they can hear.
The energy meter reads 9510 kWh
